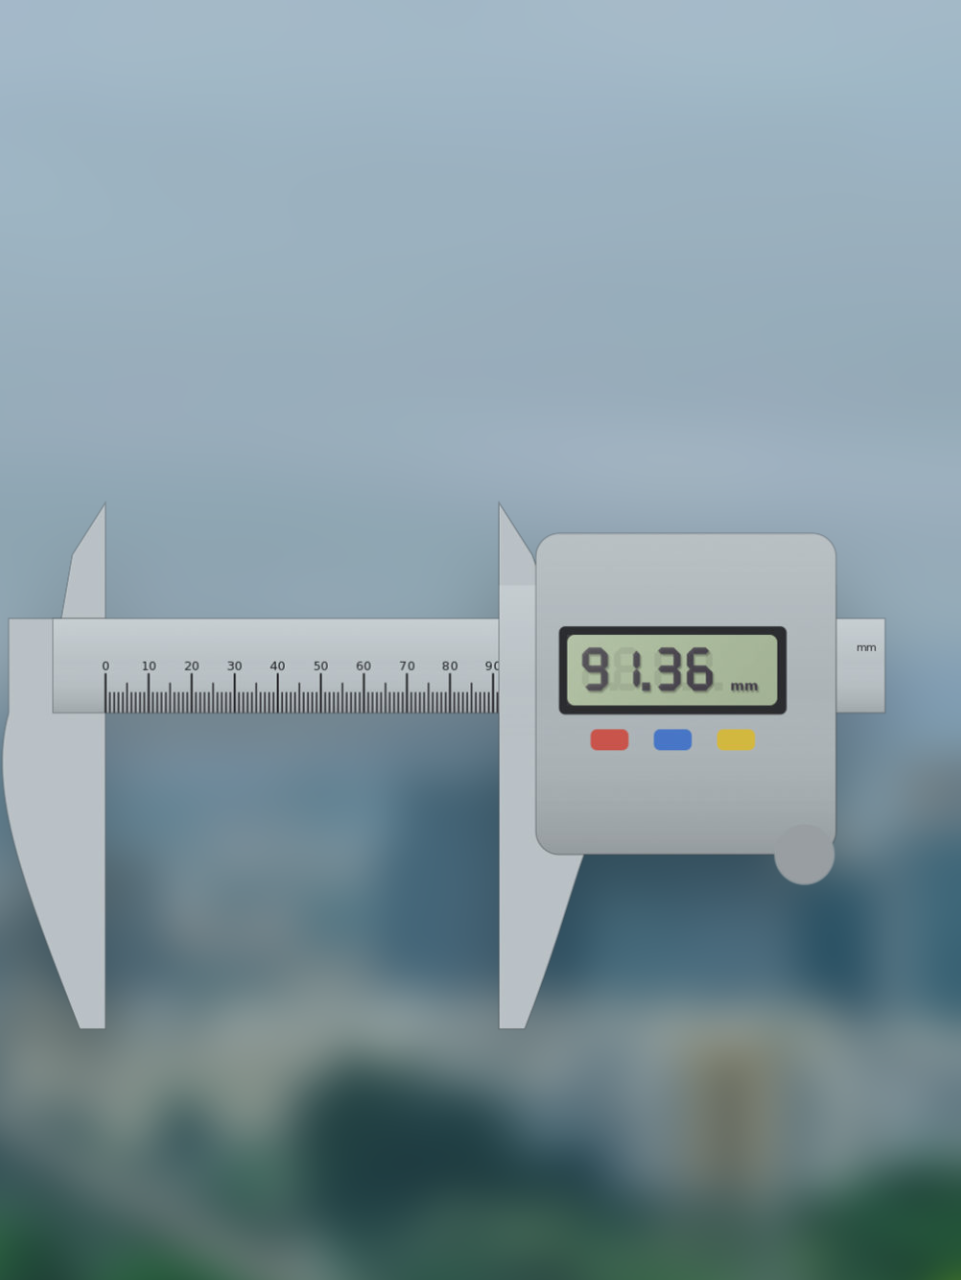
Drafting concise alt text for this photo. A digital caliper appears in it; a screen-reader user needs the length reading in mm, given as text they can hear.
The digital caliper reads 91.36 mm
